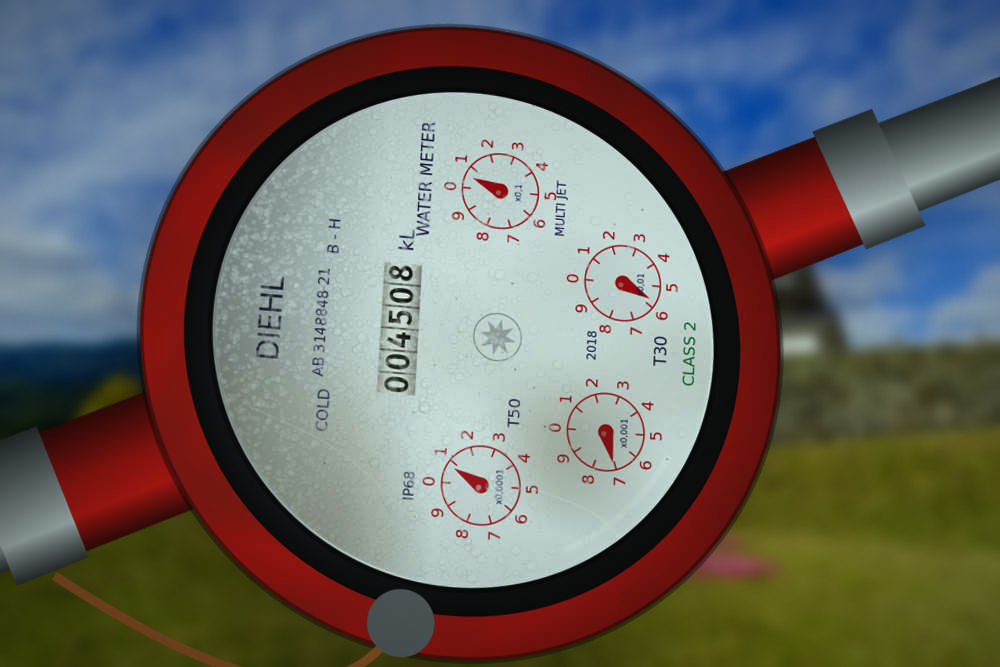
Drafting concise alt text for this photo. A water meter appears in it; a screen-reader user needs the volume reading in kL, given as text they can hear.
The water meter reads 4508.0570 kL
